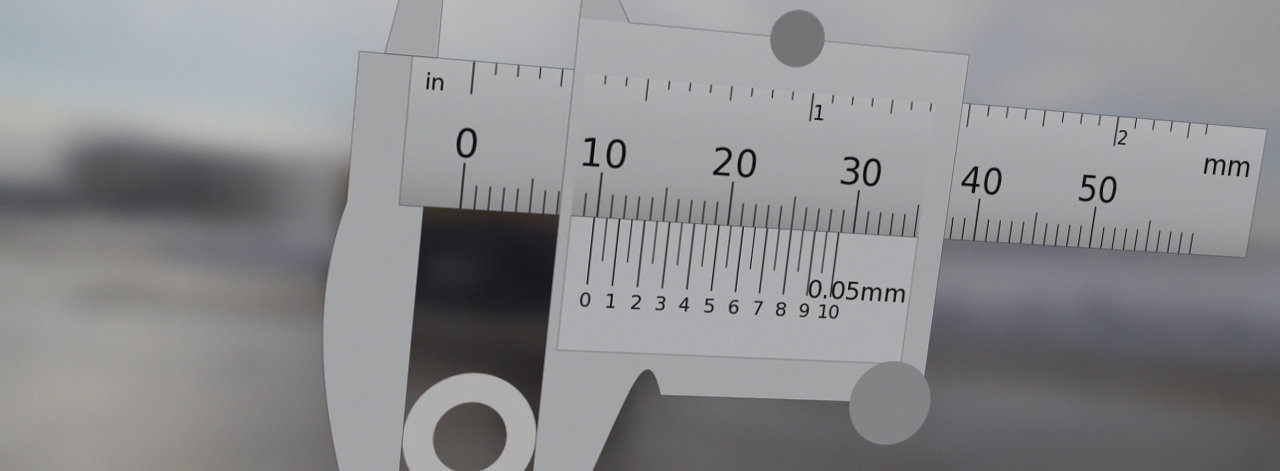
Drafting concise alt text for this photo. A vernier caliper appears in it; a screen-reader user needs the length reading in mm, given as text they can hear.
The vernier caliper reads 9.8 mm
